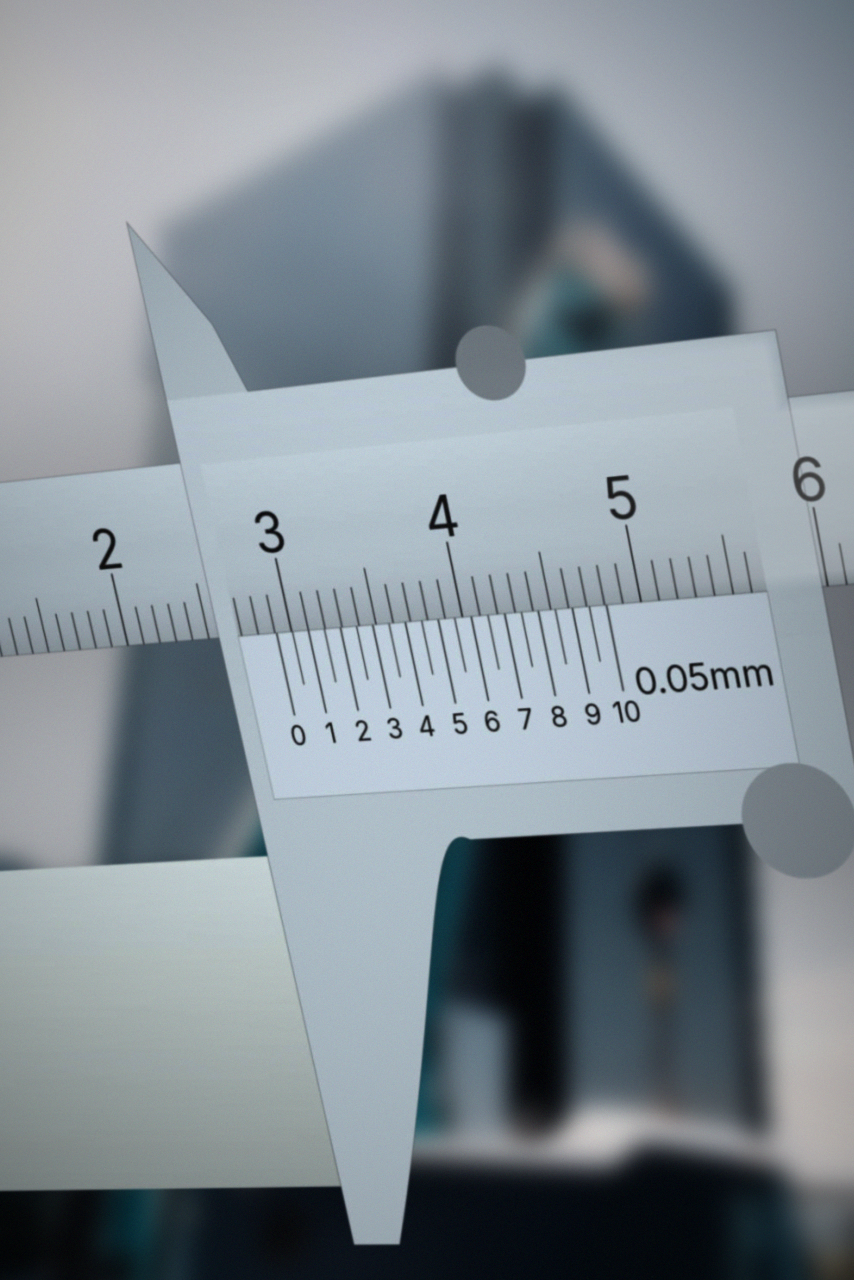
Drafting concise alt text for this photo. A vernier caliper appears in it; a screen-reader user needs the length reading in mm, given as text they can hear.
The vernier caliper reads 29.1 mm
